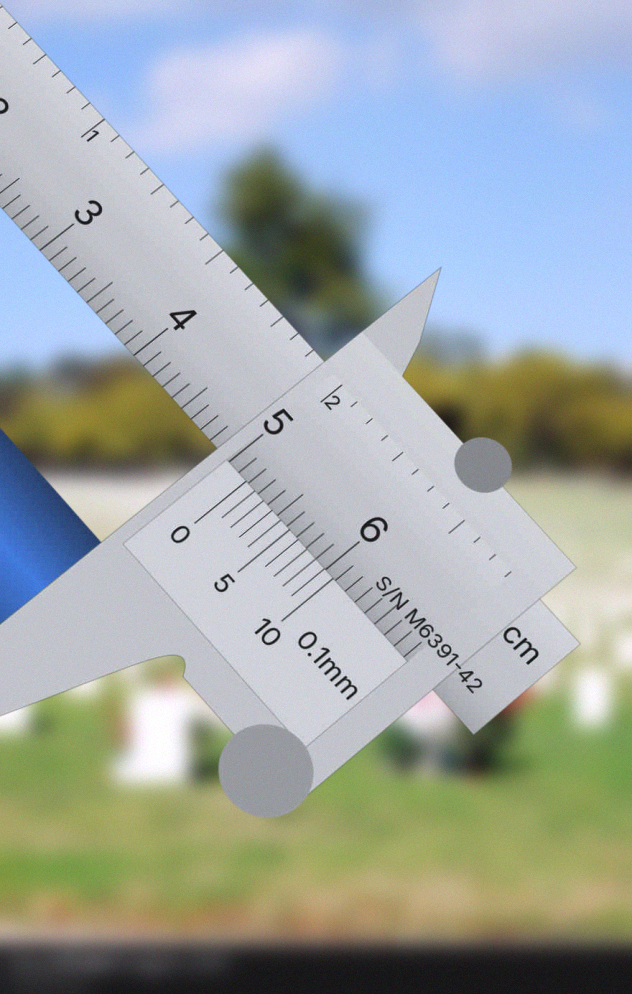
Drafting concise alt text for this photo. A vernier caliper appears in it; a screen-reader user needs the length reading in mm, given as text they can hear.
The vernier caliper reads 51.8 mm
